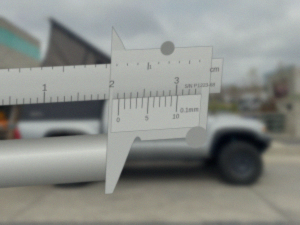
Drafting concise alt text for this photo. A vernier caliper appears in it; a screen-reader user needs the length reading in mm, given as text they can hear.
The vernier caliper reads 21.2 mm
